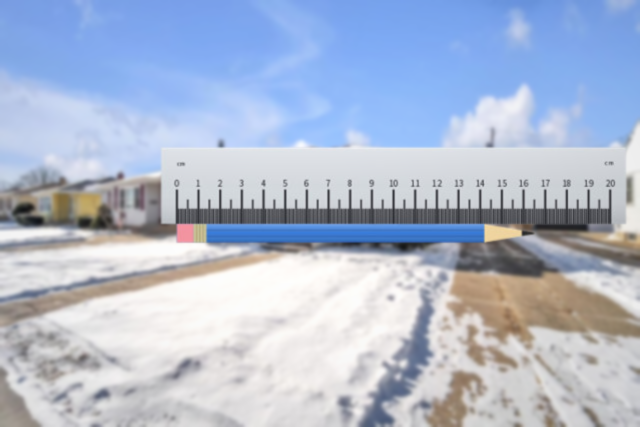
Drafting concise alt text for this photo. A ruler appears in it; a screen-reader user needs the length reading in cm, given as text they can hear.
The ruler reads 16.5 cm
